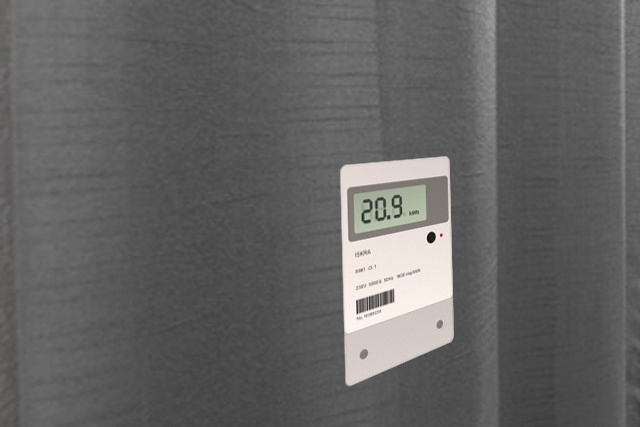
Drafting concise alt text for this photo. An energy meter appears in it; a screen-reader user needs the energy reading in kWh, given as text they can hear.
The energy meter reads 20.9 kWh
